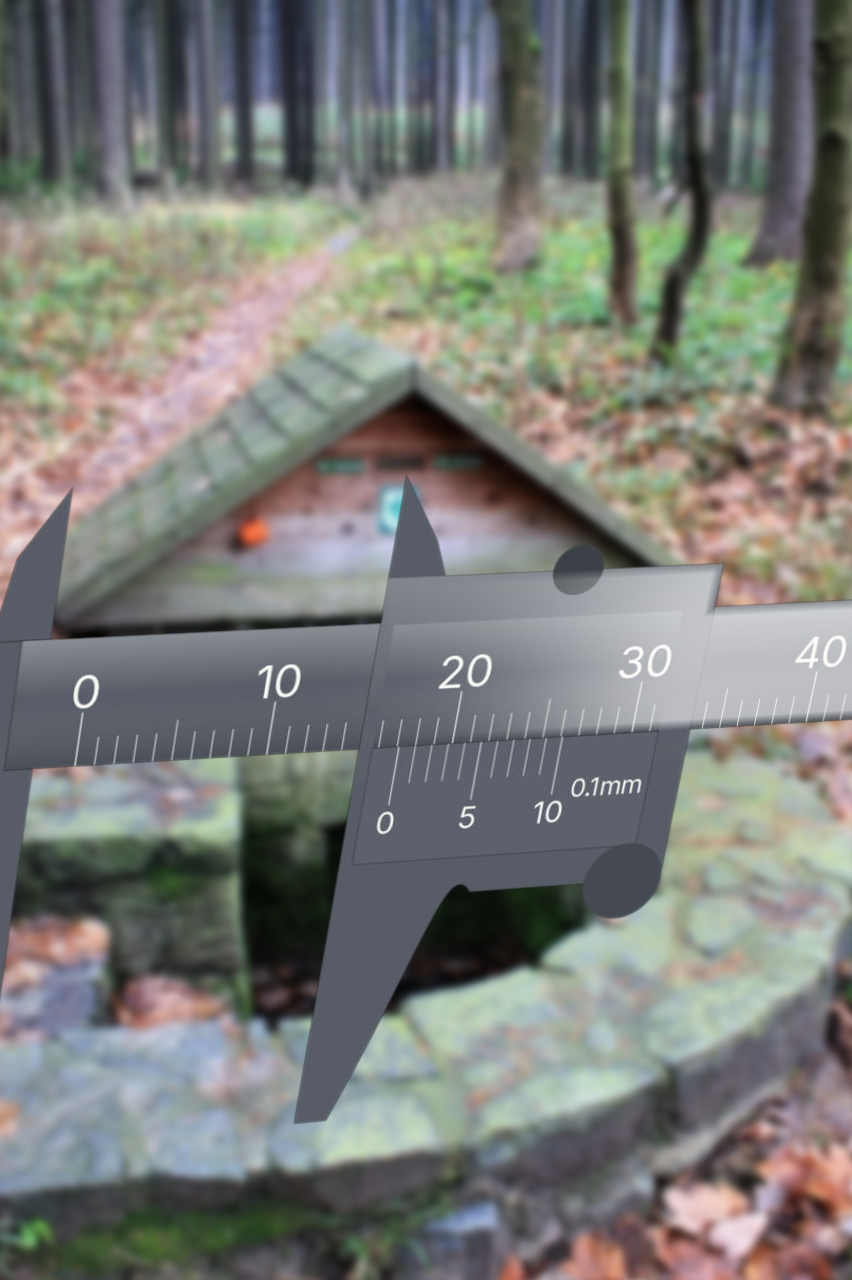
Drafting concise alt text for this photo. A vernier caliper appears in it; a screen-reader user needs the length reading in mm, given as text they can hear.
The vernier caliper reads 17.1 mm
